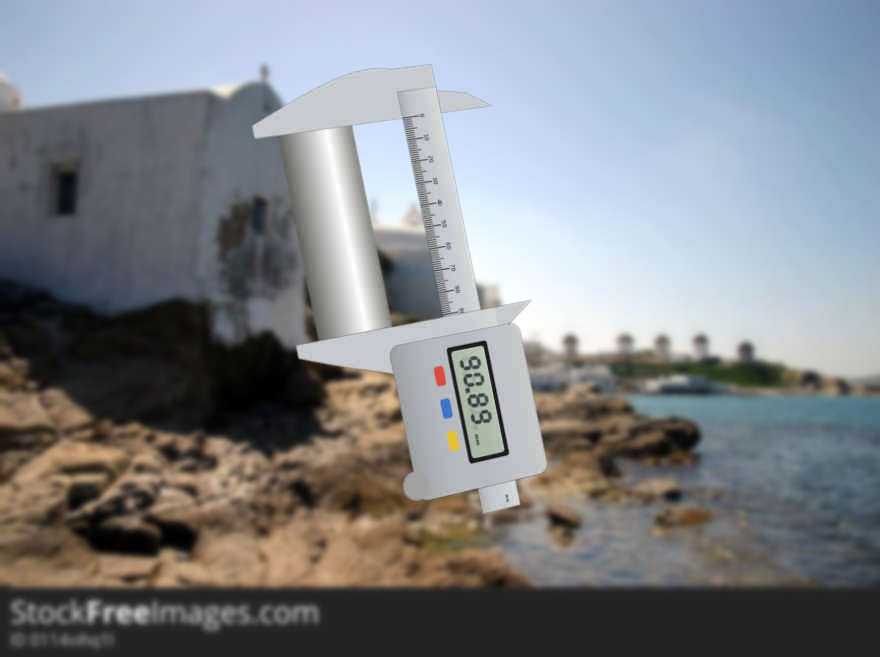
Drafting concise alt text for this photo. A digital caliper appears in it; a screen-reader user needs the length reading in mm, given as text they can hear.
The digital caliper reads 90.89 mm
